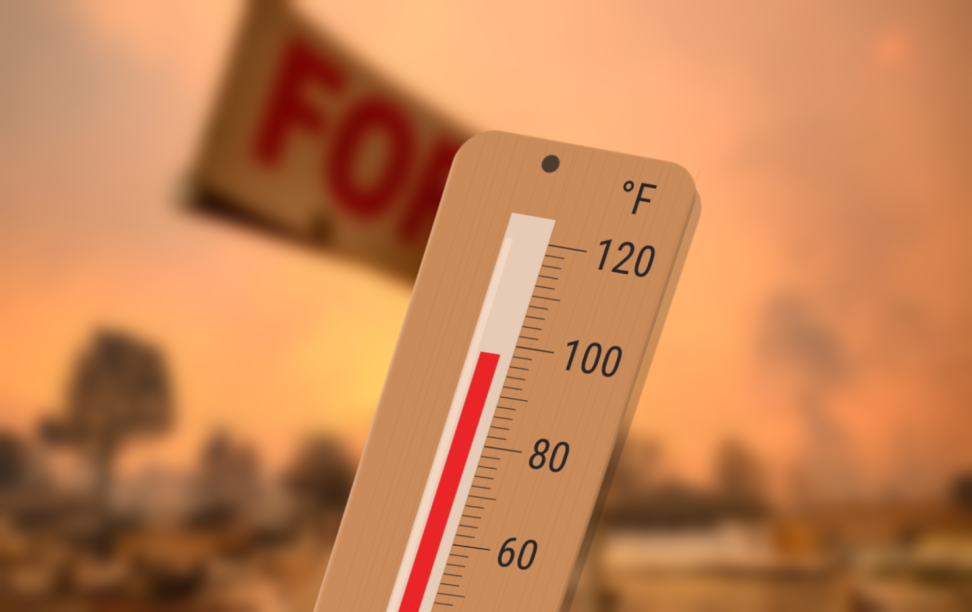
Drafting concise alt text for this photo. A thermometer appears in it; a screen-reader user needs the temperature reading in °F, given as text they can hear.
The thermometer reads 98 °F
